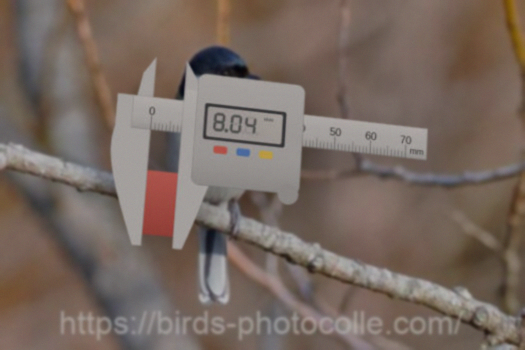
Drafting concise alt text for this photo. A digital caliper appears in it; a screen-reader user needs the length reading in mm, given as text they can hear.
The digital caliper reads 8.04 mm
